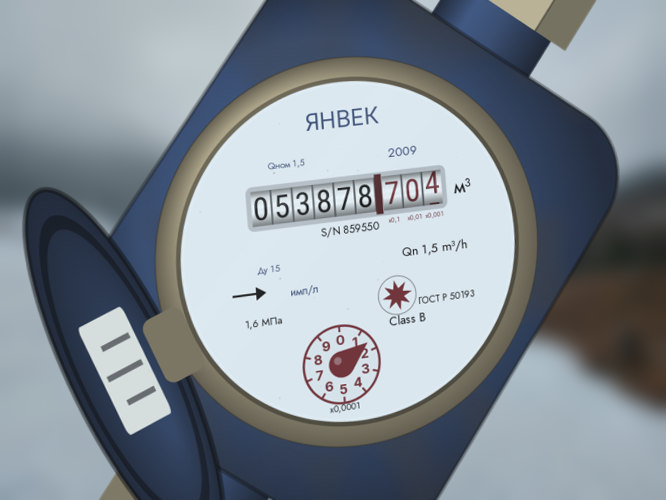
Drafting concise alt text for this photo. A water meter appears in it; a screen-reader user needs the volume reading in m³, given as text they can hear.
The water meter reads 53878.7041 m³
